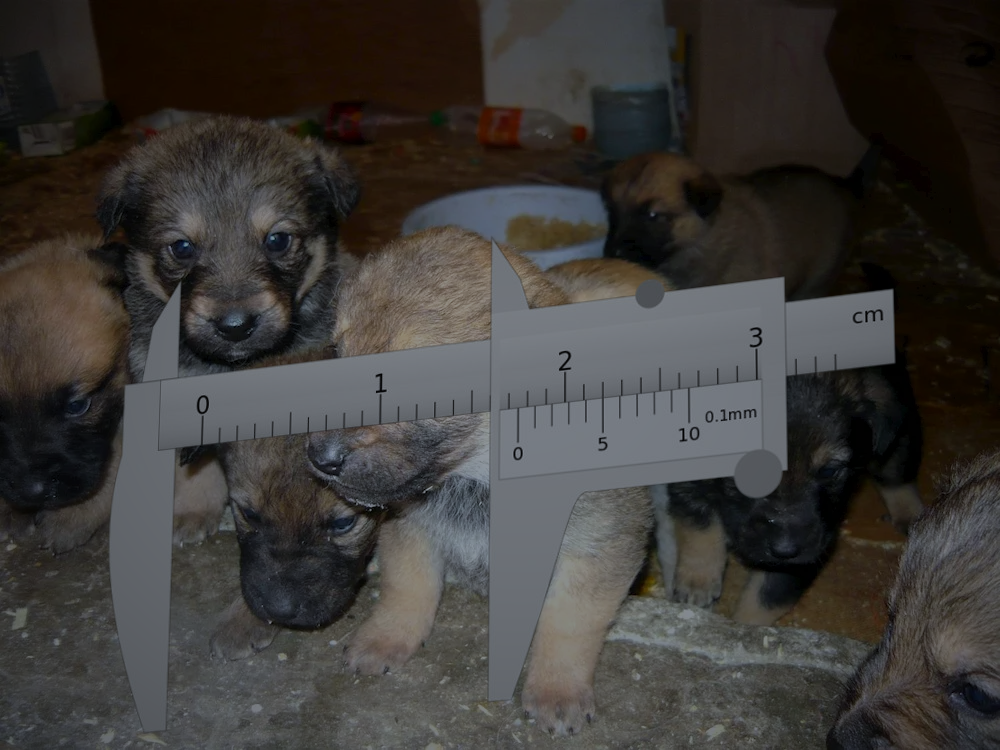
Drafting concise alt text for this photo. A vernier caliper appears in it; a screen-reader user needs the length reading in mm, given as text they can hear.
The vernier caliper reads 17.5 mm
